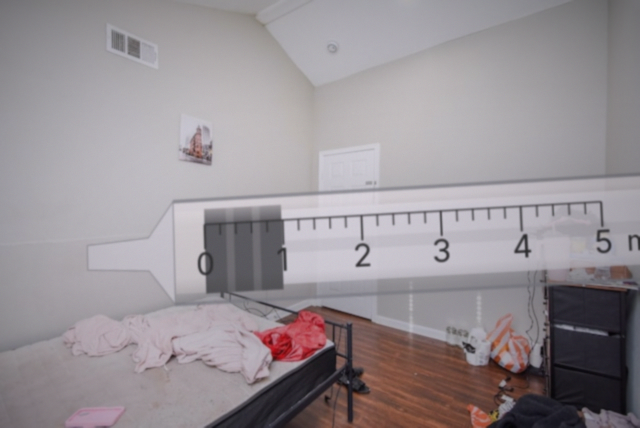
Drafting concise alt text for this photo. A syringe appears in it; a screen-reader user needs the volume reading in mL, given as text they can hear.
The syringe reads 0 mL
